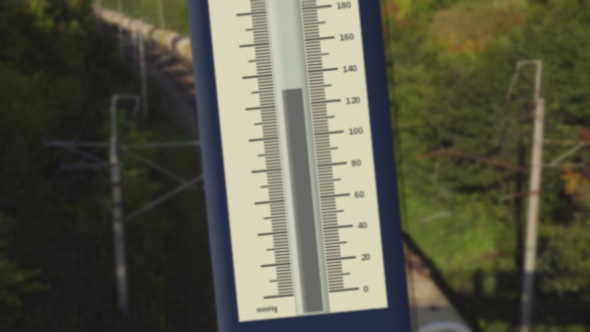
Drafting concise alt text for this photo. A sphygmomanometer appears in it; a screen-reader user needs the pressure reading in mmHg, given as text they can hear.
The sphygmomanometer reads 130 mmHg
